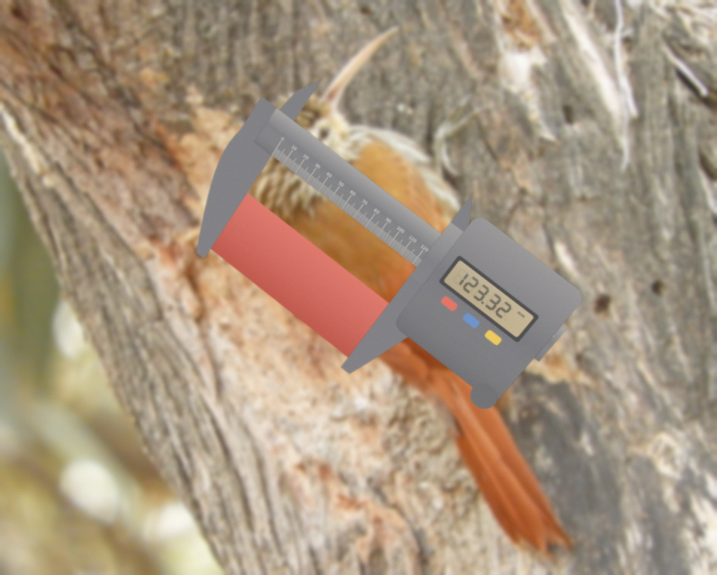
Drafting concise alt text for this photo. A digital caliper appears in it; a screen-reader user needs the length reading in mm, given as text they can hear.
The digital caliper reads 123.32 mm
